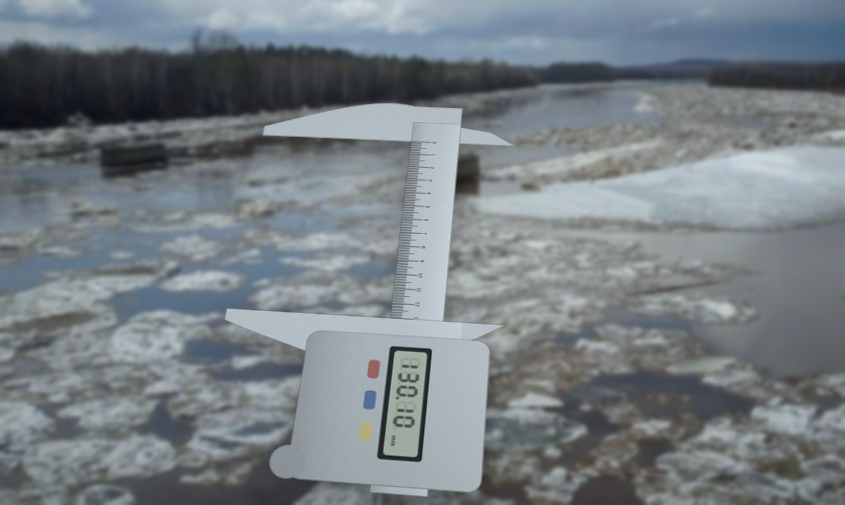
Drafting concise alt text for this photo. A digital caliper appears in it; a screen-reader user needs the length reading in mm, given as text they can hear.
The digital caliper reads 130.10 mm
